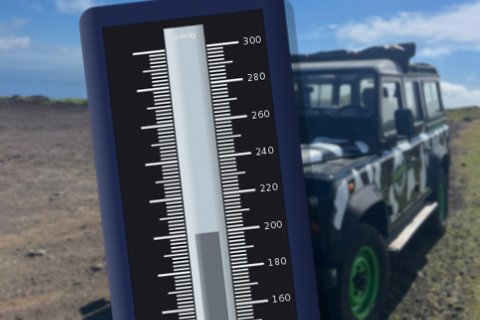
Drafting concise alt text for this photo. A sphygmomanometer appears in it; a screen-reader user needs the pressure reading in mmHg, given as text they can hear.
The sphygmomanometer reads 200 mmHg
